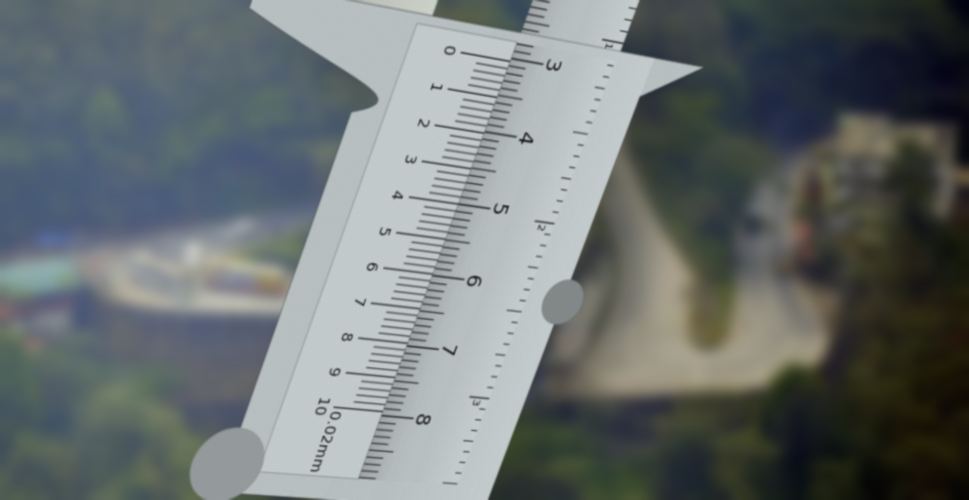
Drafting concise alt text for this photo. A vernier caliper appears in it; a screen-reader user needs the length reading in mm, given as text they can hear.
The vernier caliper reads 30.4 mm
